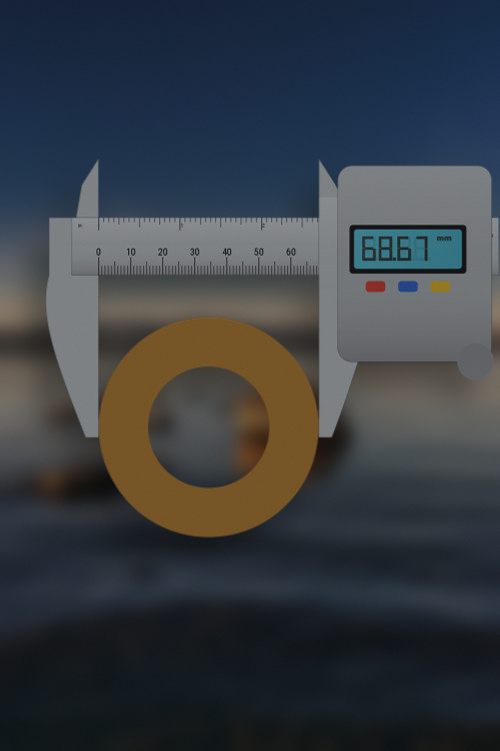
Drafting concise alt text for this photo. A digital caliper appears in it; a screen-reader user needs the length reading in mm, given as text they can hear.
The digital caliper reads 68.67 mm
